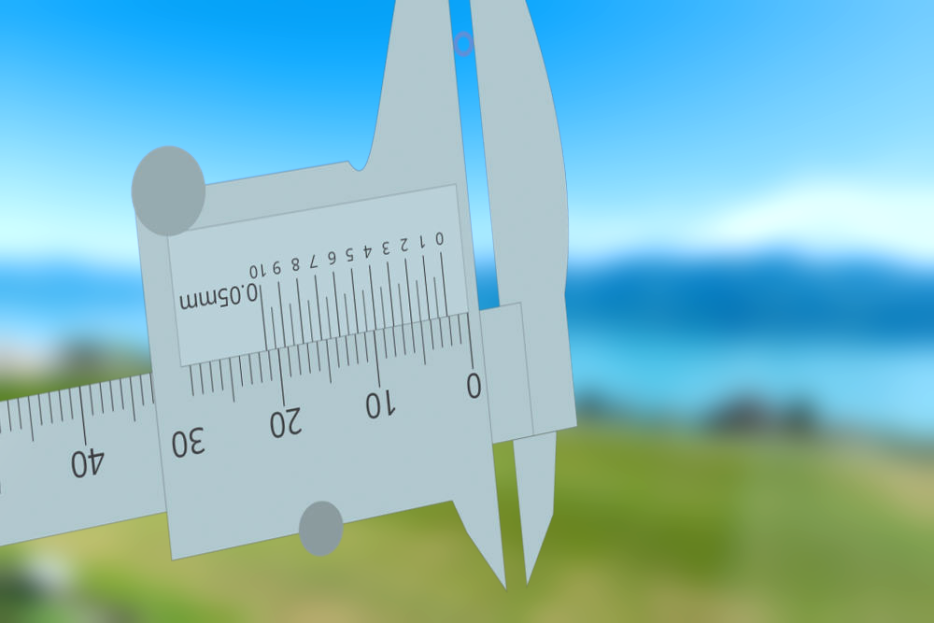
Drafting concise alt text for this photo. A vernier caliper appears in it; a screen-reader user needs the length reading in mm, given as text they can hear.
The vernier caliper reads 2.2 mm
